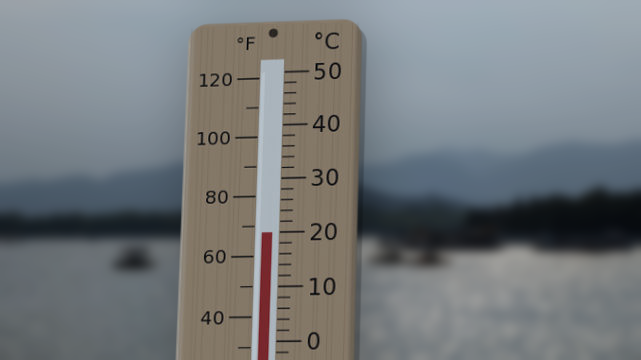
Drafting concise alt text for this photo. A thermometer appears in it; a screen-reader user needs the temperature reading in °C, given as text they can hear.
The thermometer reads 20 °C
